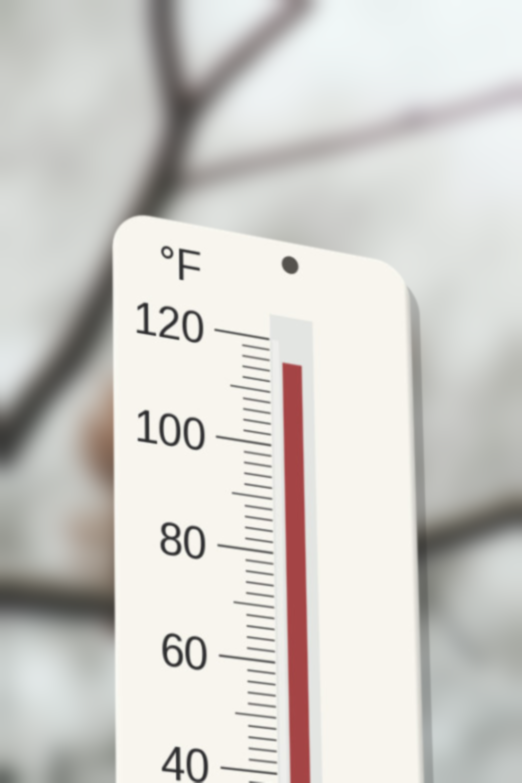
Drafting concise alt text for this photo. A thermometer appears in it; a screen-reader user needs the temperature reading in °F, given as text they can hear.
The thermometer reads 116 °F
